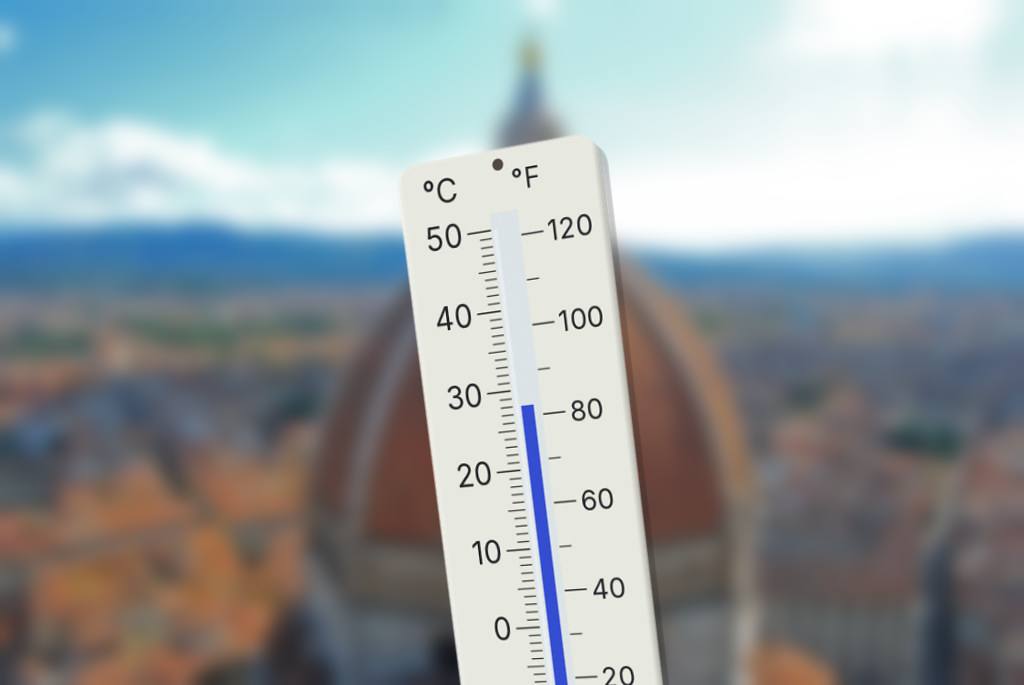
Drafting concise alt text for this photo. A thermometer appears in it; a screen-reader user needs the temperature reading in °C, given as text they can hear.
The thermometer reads 28 °C
